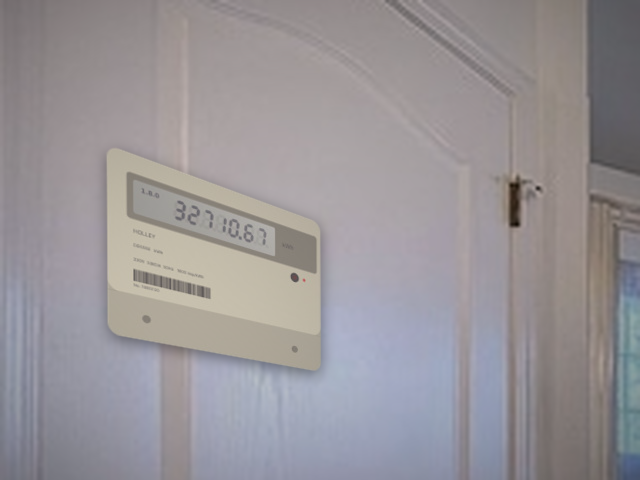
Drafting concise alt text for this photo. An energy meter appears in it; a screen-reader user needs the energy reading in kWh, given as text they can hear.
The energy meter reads 32710.67 kWh
